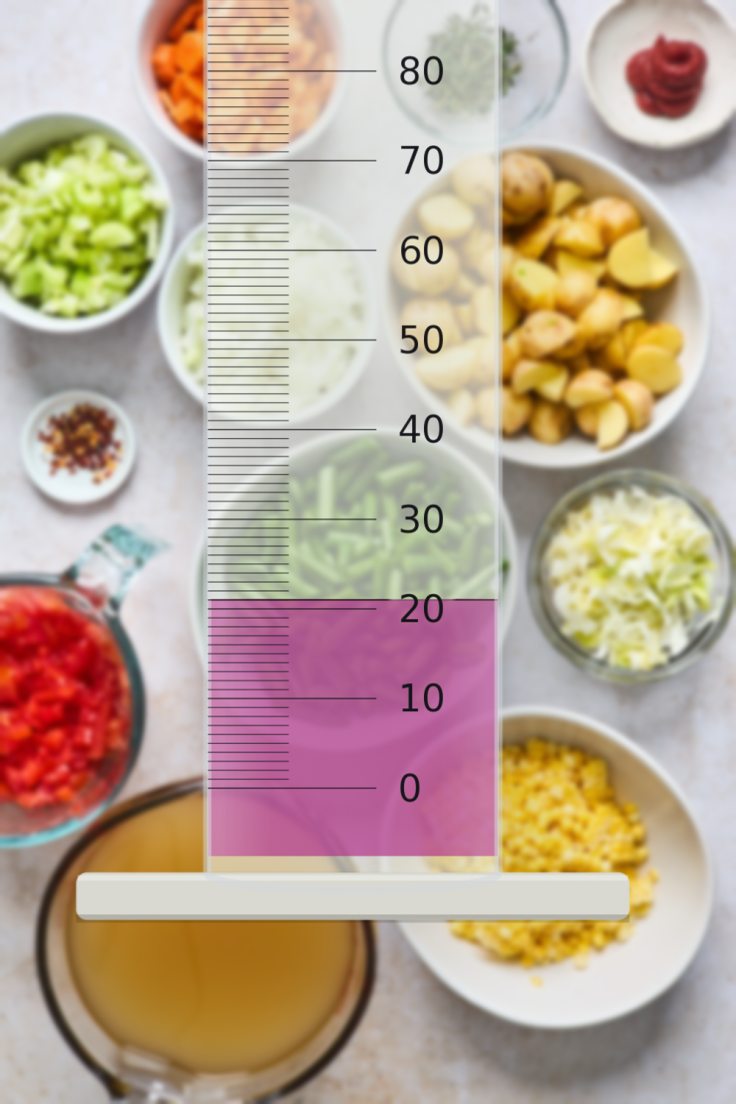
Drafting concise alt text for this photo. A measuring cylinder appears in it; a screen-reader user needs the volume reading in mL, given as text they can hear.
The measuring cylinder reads 21 mL
